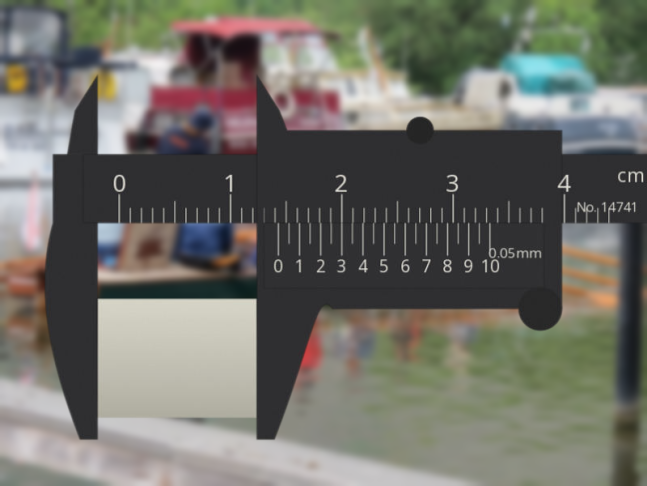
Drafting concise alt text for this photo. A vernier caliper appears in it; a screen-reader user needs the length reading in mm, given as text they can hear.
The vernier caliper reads 14.3 mm
